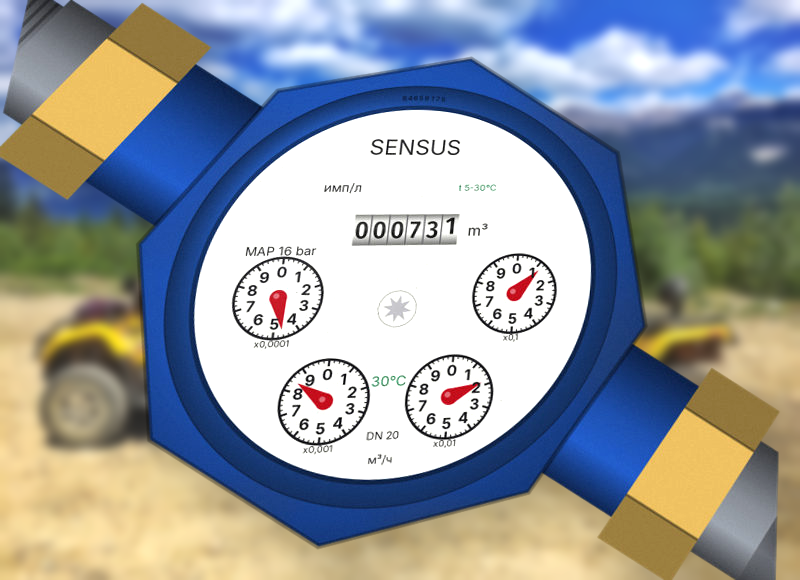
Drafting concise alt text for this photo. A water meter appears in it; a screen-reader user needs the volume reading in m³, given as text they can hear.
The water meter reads 731.1184 m³
